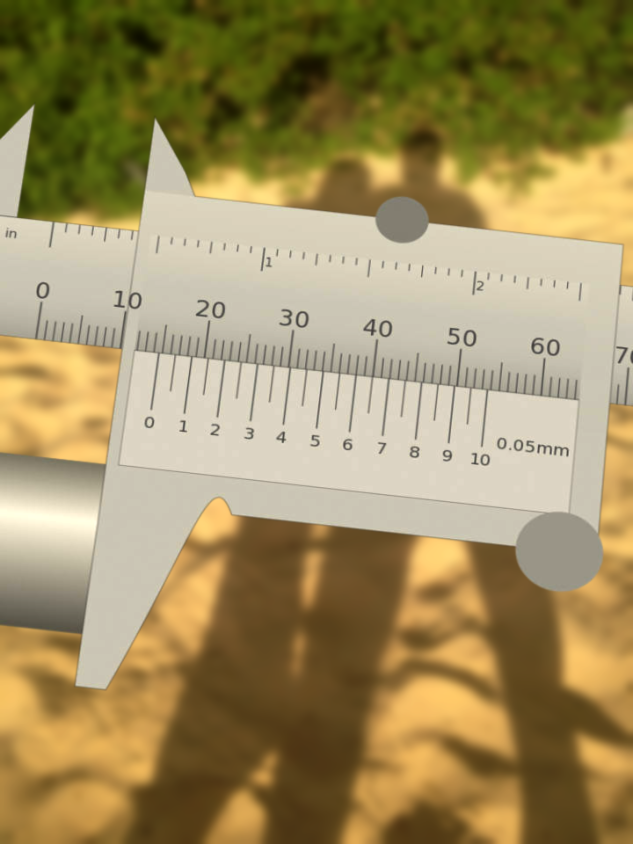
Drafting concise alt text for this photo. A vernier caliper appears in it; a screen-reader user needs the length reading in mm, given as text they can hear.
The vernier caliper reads 14.6 mm
